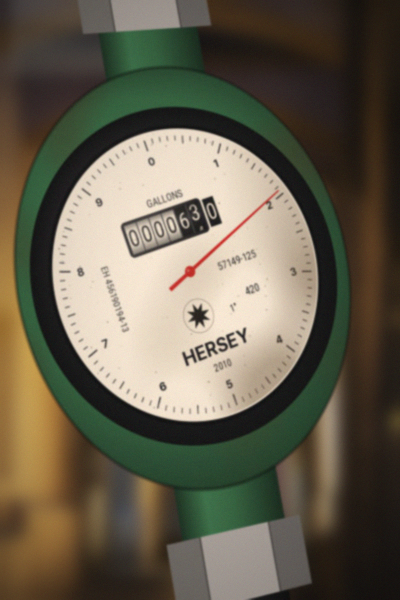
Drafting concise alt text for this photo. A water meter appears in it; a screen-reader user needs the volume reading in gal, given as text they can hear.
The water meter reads 631.9 gal
